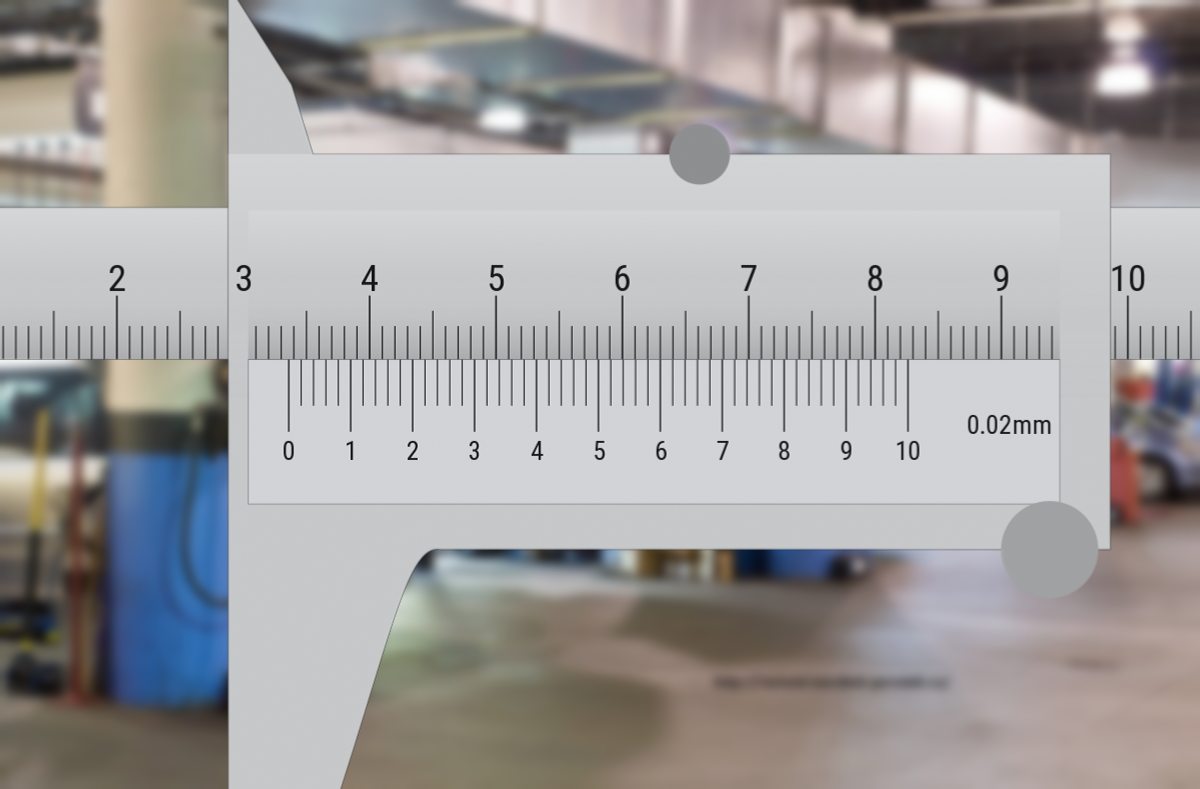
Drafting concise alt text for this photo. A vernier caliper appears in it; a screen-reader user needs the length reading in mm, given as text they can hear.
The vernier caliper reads 33.6 mm
